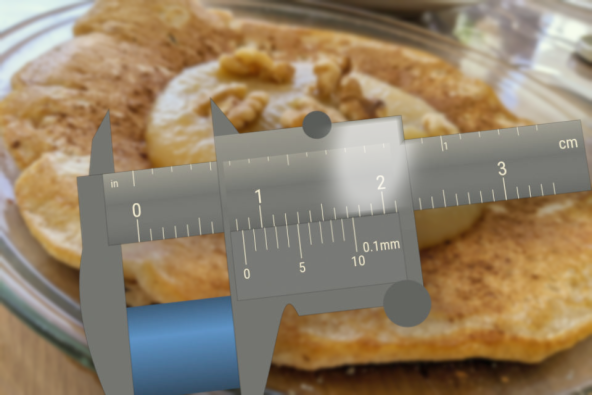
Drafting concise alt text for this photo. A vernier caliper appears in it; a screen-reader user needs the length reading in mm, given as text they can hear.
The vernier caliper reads 8.4 mm
